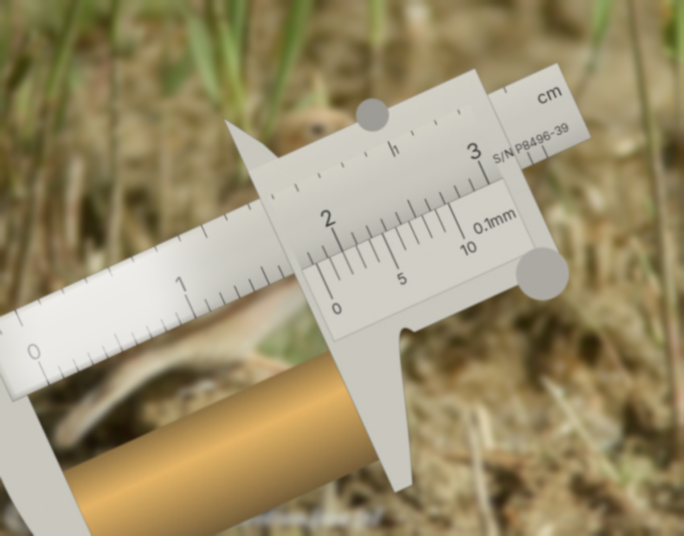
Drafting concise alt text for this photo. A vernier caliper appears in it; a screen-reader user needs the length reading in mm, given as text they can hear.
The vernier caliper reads 18.2 mm
